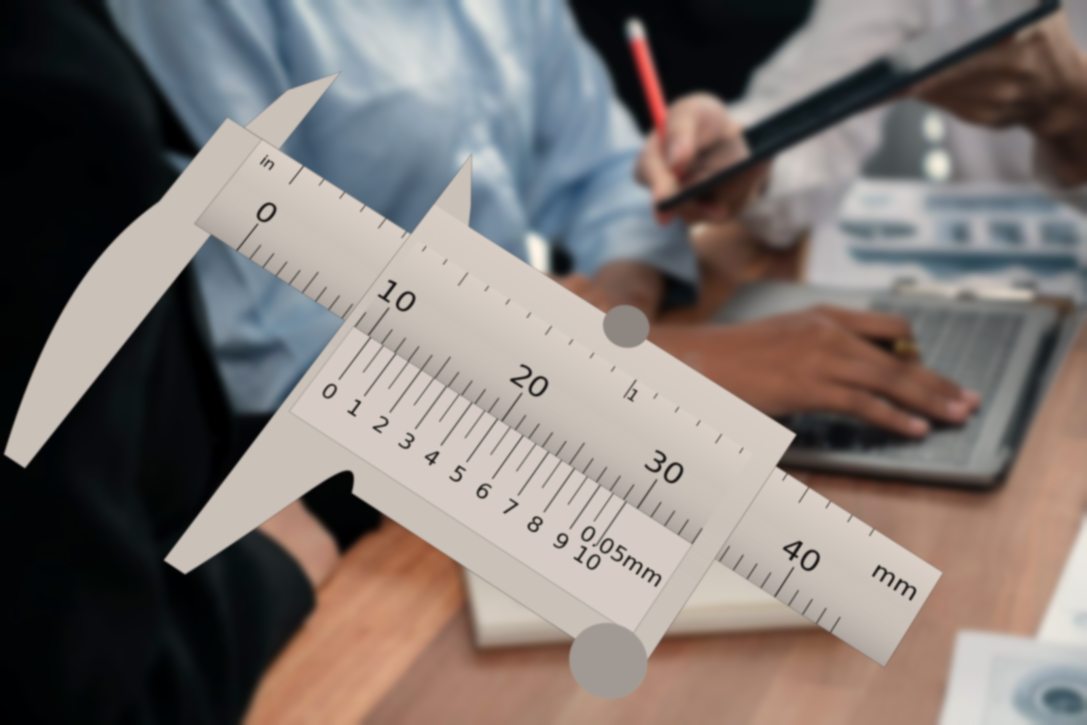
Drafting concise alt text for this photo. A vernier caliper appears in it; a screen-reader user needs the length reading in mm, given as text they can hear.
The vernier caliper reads 10.2 mm
